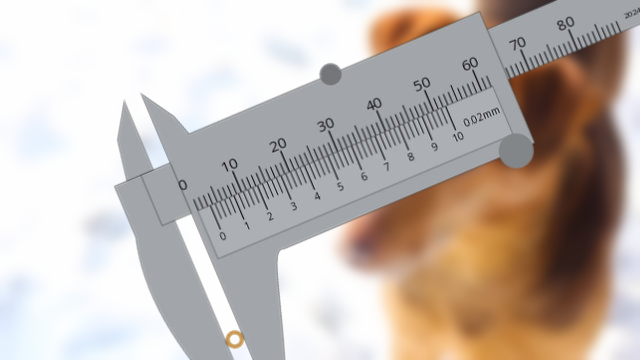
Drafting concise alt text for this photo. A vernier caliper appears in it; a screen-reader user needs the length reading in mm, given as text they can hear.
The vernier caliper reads 3.5 mm
